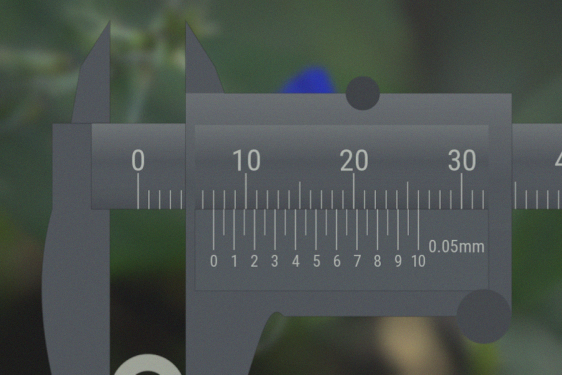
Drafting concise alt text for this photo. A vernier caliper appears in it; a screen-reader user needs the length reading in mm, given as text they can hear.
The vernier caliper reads 7.0 mm
